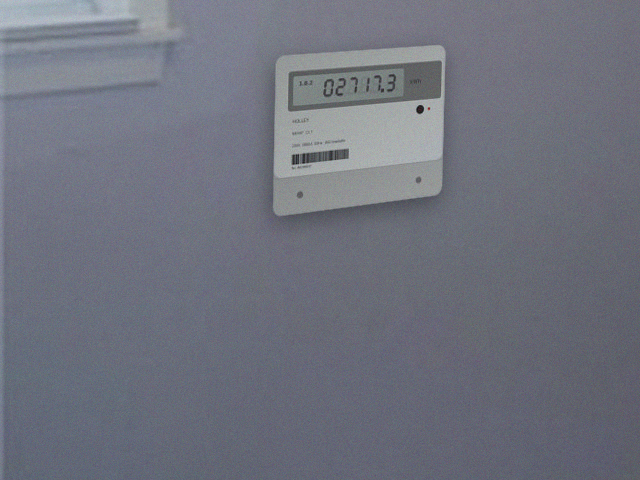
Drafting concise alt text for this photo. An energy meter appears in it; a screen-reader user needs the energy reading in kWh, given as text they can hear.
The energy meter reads 2717.3 kWh
